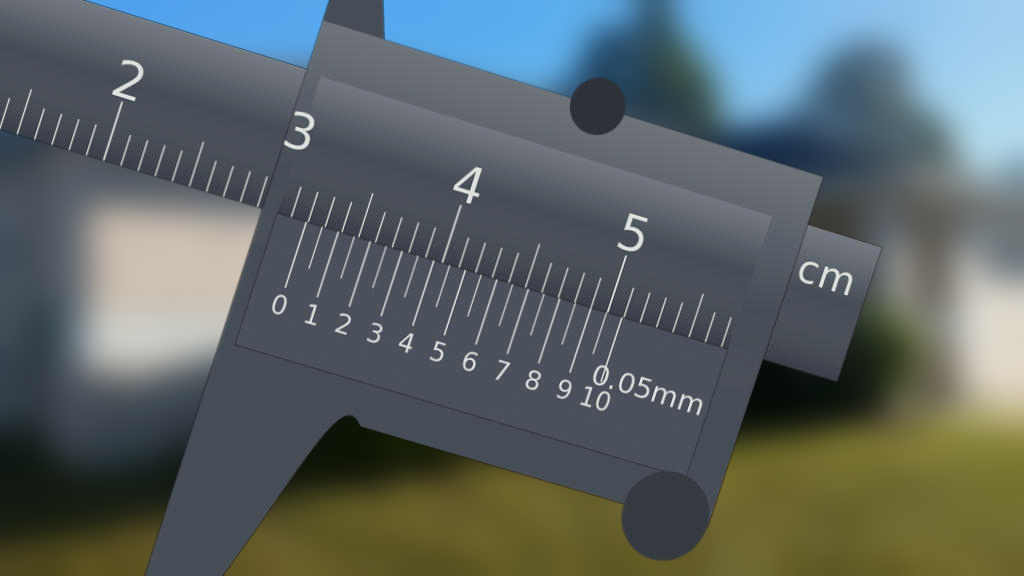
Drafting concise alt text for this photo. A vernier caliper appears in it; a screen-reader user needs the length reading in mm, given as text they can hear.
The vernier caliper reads 31.9 mm
